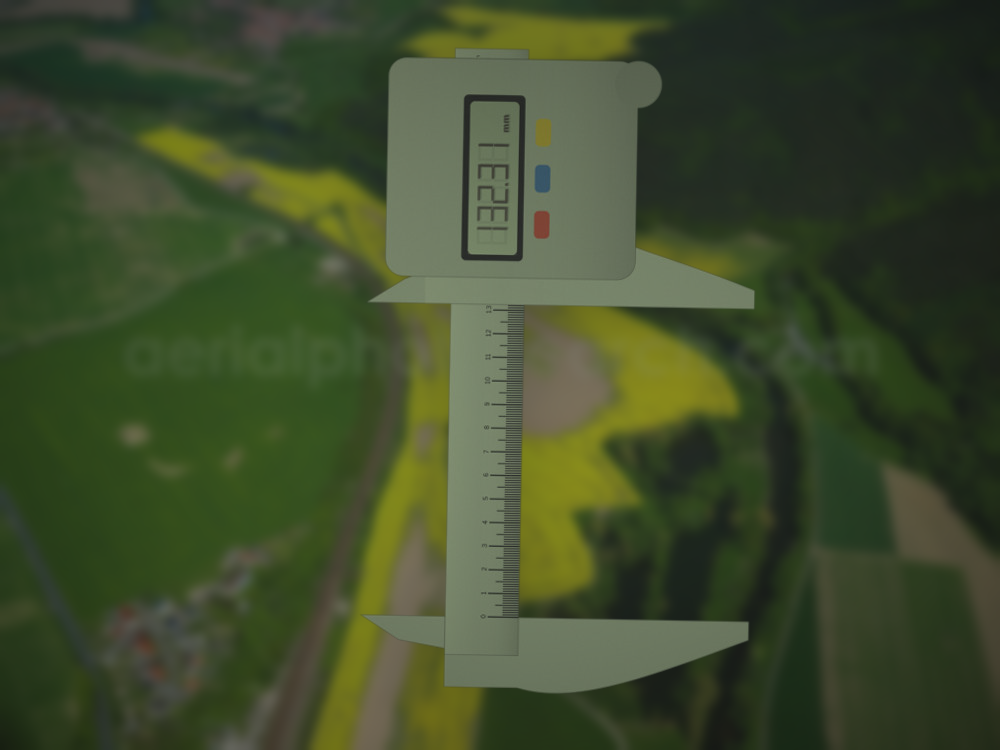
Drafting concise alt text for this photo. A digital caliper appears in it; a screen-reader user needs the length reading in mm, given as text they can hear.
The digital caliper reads 132.31 mm
